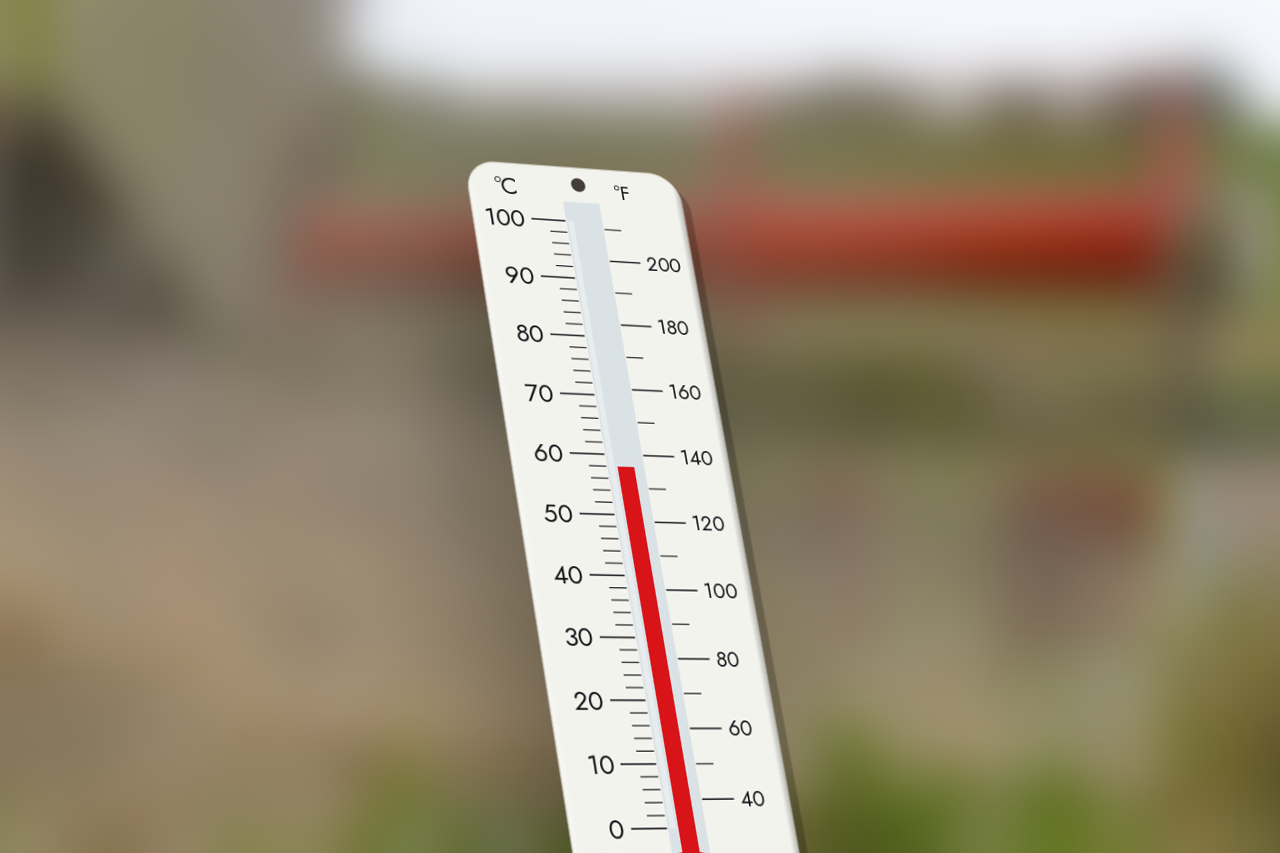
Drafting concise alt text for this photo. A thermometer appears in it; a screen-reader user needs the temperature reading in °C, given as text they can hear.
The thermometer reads 58 °C
